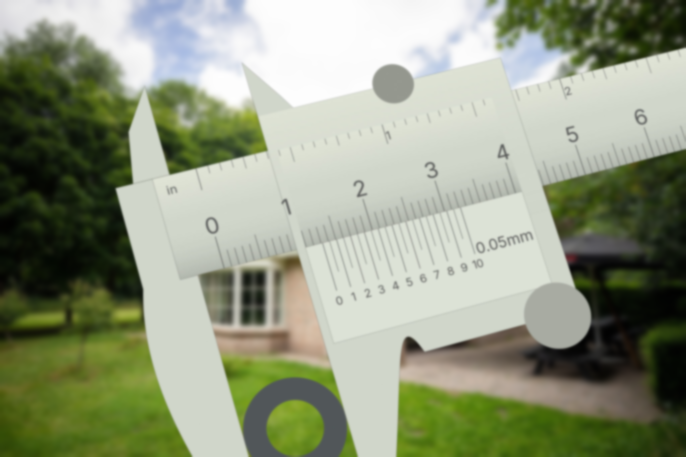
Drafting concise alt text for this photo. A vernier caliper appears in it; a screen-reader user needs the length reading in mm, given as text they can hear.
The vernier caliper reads 13.2 mm
